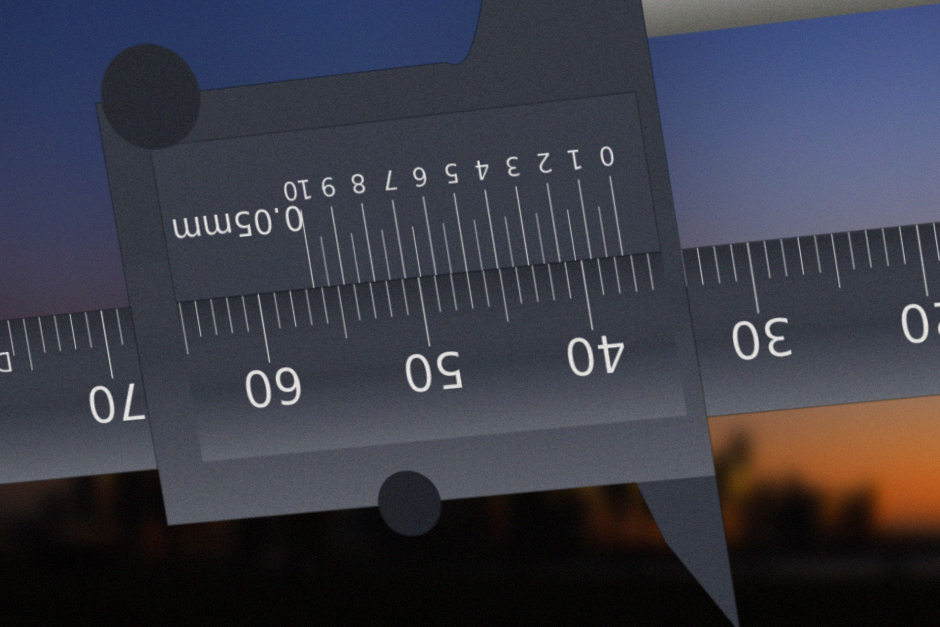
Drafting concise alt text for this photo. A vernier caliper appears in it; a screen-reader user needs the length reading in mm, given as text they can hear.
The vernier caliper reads 37.5 mm
